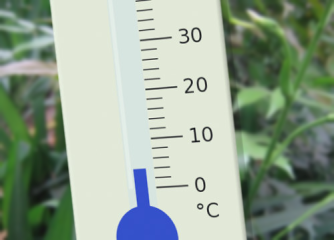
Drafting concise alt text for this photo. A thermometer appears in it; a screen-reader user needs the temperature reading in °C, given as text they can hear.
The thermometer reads 4 °C
